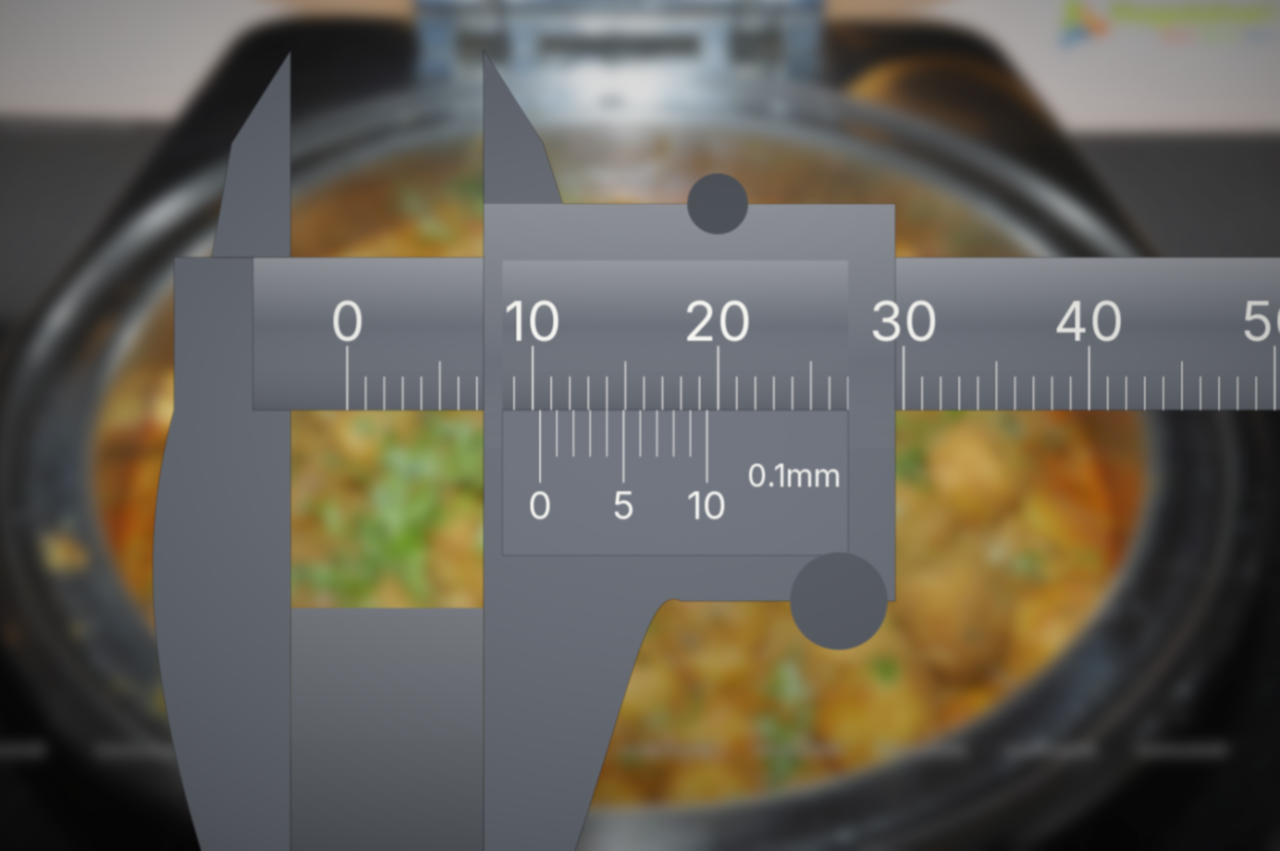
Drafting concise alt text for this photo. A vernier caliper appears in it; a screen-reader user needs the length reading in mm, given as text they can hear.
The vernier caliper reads 10.4 mm
